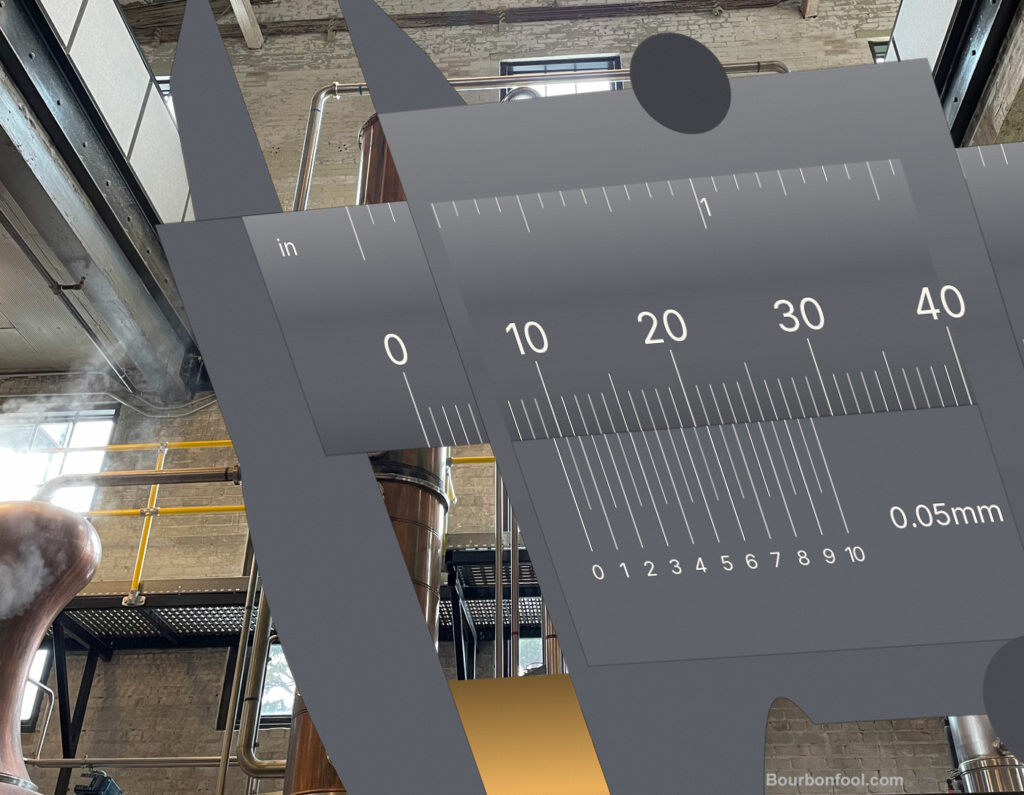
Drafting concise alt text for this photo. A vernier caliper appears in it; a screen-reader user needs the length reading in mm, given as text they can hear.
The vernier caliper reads 9.4 mm
